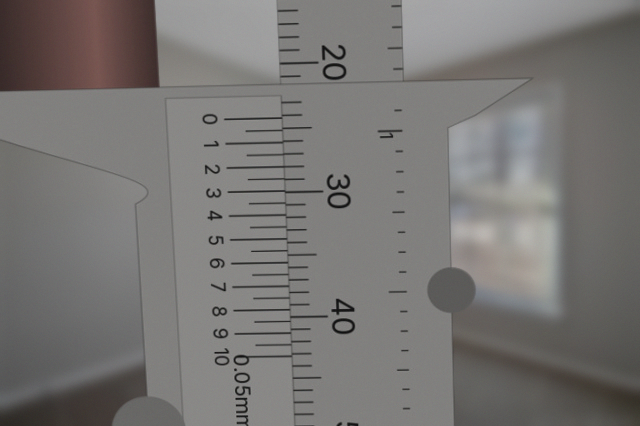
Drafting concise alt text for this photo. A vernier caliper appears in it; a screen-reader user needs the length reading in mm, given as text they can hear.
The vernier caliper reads 24.2 mm
